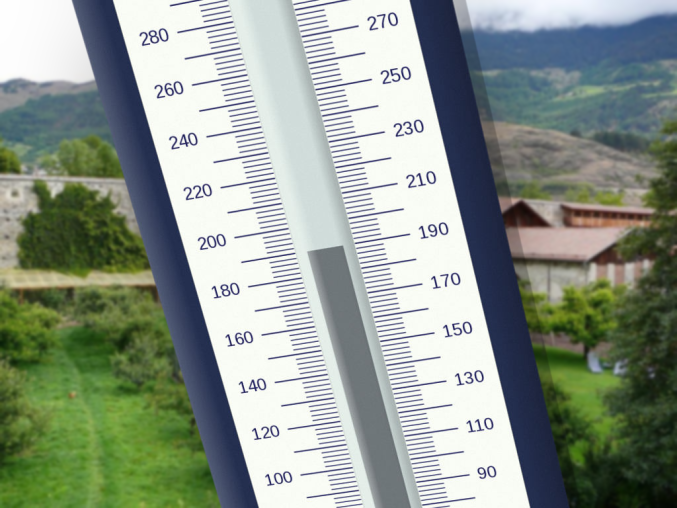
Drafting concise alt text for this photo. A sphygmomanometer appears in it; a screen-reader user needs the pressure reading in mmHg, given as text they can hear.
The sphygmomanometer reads 190 mmHg
